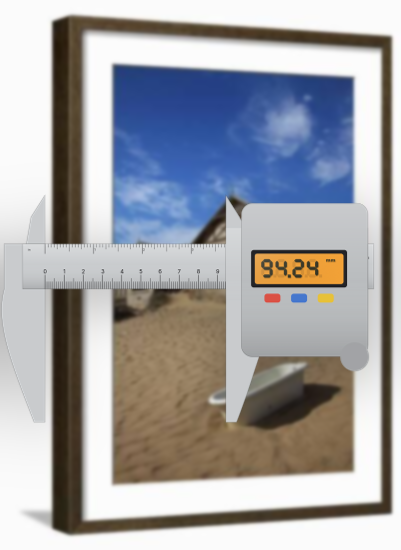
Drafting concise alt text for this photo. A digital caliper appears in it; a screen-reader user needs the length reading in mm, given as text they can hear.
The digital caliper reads 94.24 mm
